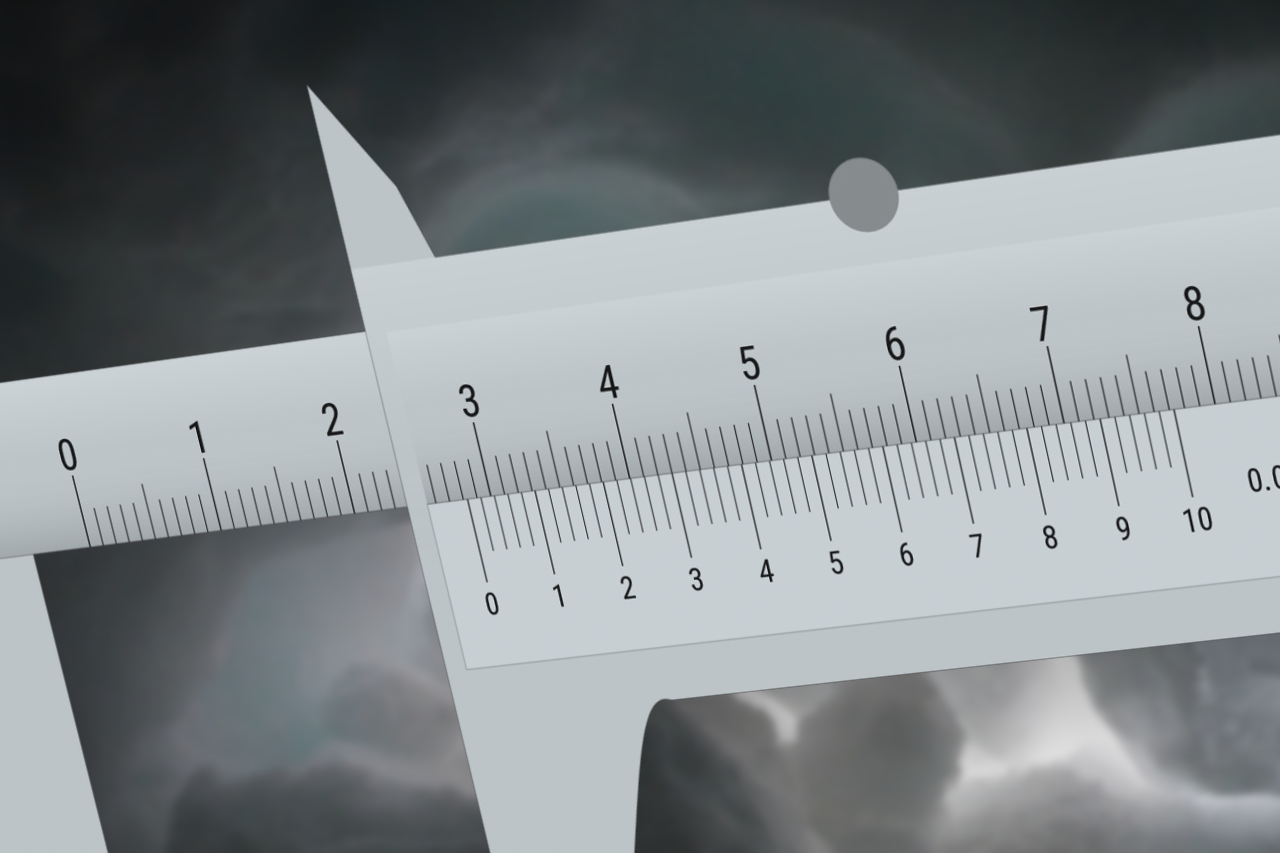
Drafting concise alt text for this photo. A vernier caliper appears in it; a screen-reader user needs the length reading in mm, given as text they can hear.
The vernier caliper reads 28.3 mm
